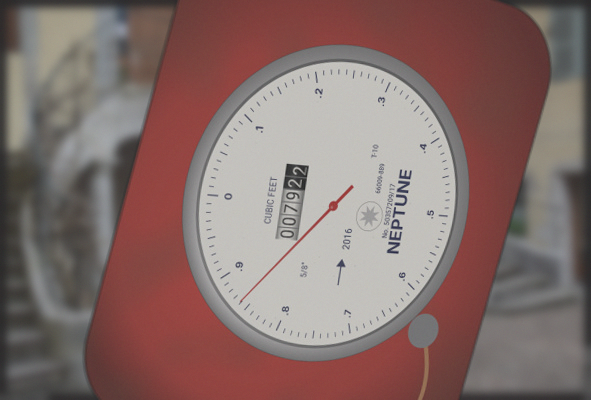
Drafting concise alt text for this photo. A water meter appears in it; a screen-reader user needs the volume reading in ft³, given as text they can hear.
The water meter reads 7921.86 ft³
